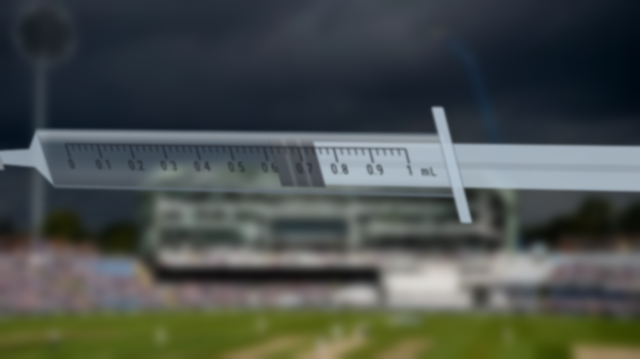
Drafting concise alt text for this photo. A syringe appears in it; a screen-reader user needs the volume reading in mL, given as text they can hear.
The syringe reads 0.62 mL
